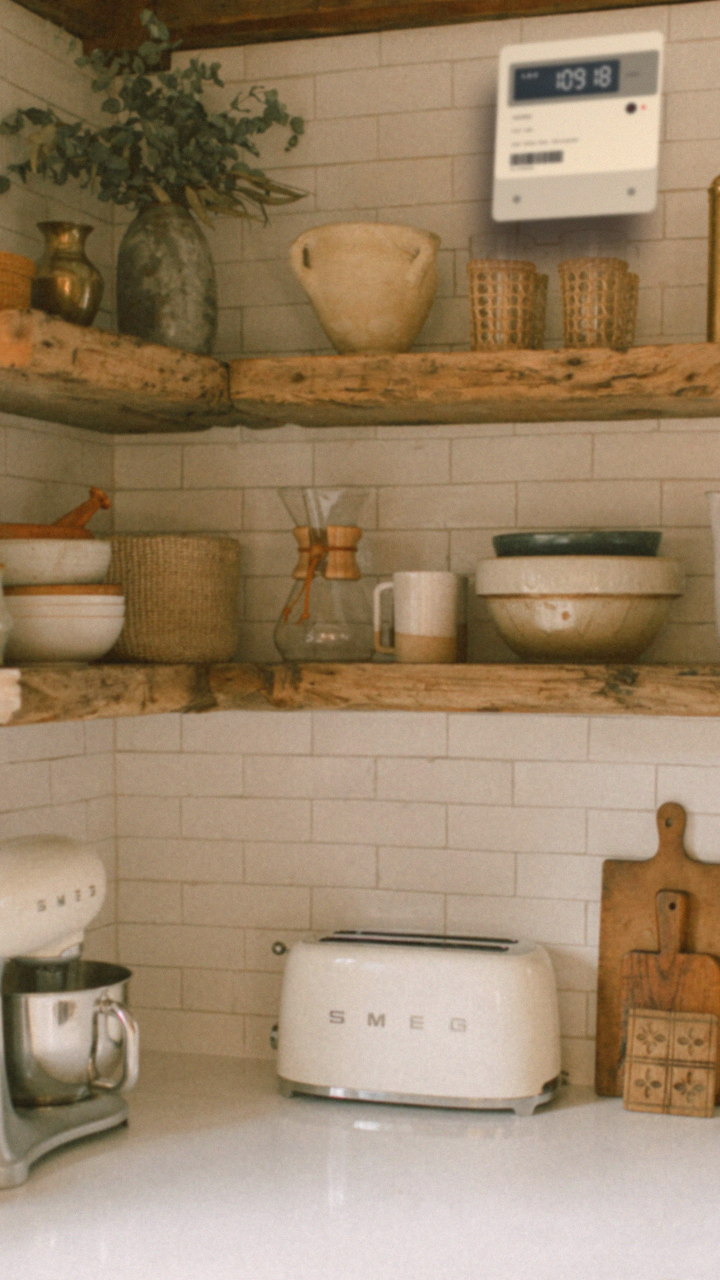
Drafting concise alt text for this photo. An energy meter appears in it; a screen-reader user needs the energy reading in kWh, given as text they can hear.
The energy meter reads 10918 kWh
